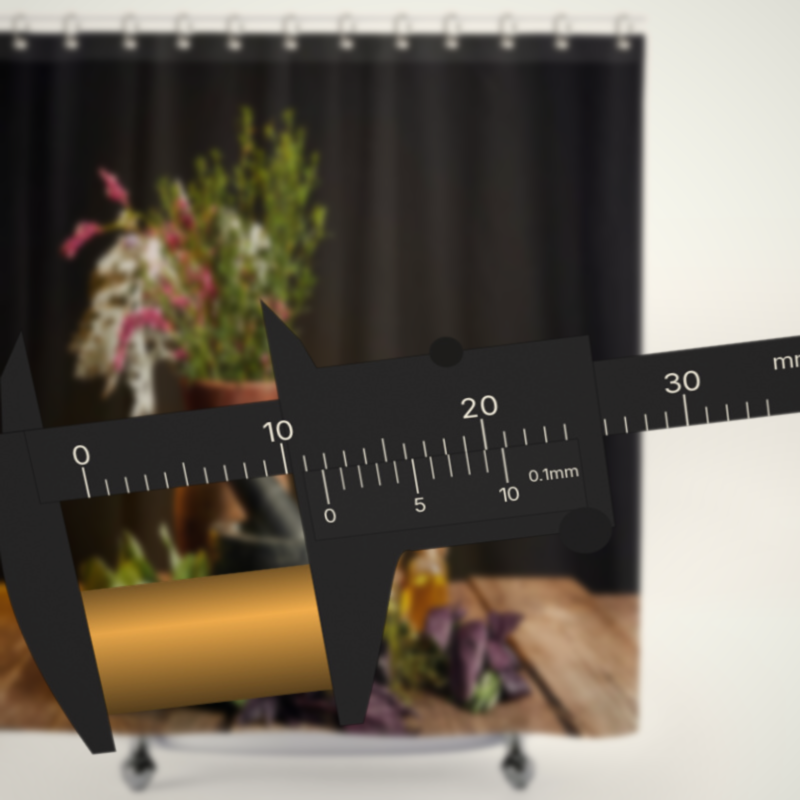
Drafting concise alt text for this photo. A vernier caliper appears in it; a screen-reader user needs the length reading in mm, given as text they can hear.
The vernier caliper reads 11.8 mm
